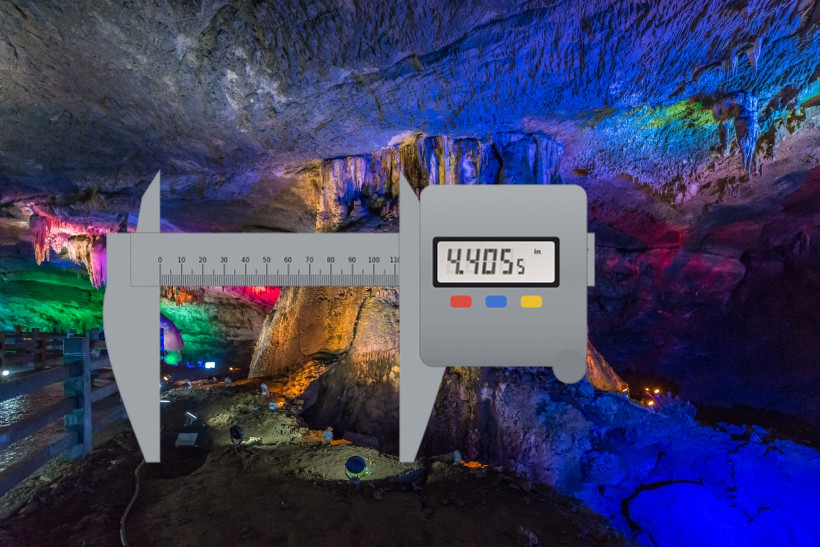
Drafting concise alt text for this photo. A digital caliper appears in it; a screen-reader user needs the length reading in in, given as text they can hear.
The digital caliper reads 4.4055 in
